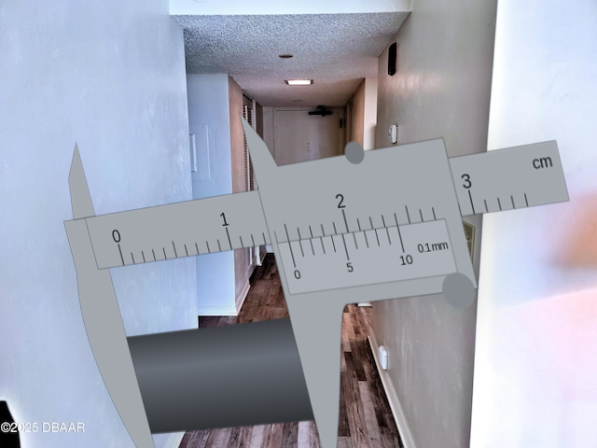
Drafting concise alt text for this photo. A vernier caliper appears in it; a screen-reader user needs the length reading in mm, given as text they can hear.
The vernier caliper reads 15.0 mm
